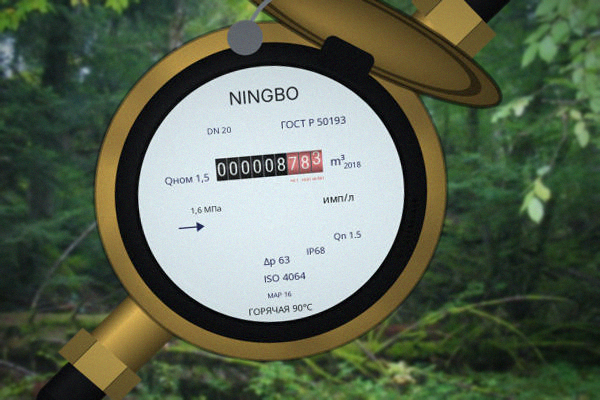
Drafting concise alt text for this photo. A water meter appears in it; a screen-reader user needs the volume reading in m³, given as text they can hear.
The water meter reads 8.783 m³
